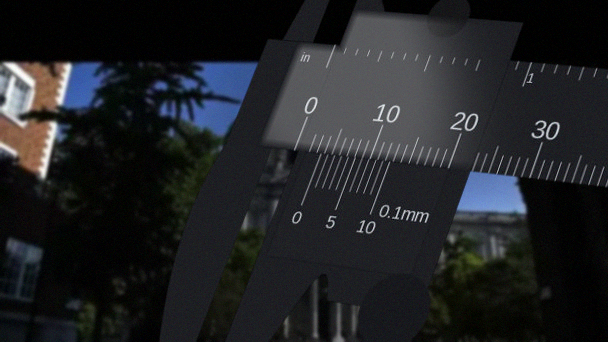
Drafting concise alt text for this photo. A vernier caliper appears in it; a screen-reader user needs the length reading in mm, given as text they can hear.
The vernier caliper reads 3.6 mm
